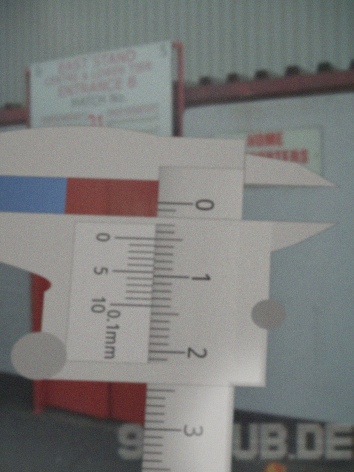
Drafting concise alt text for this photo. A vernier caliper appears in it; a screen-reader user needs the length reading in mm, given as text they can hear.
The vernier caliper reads 5.0 mm
